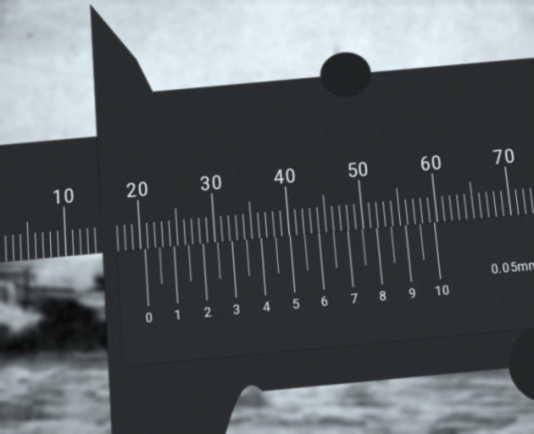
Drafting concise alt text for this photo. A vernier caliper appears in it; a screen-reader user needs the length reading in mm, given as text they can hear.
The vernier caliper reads 20.6 mm
